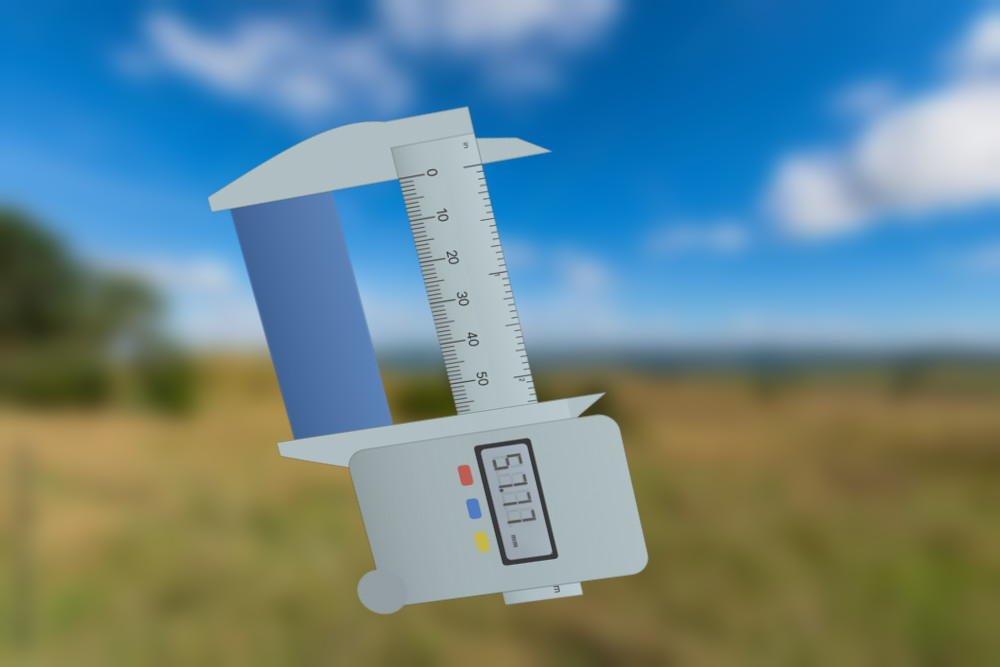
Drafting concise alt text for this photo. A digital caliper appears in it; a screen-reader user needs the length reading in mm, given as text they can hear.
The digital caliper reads 57.77 mm
